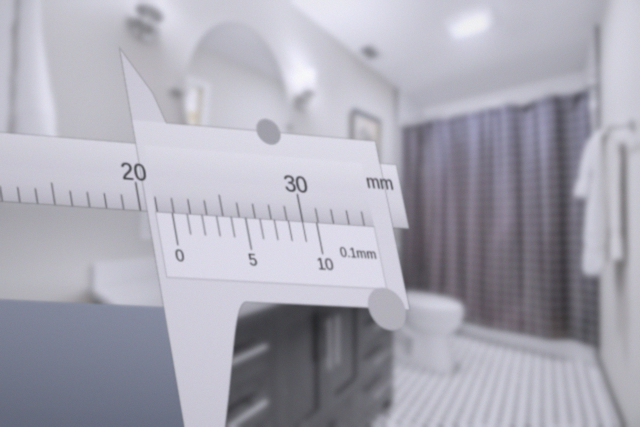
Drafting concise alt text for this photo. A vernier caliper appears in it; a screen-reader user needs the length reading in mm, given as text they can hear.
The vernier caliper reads 21.9 mm
